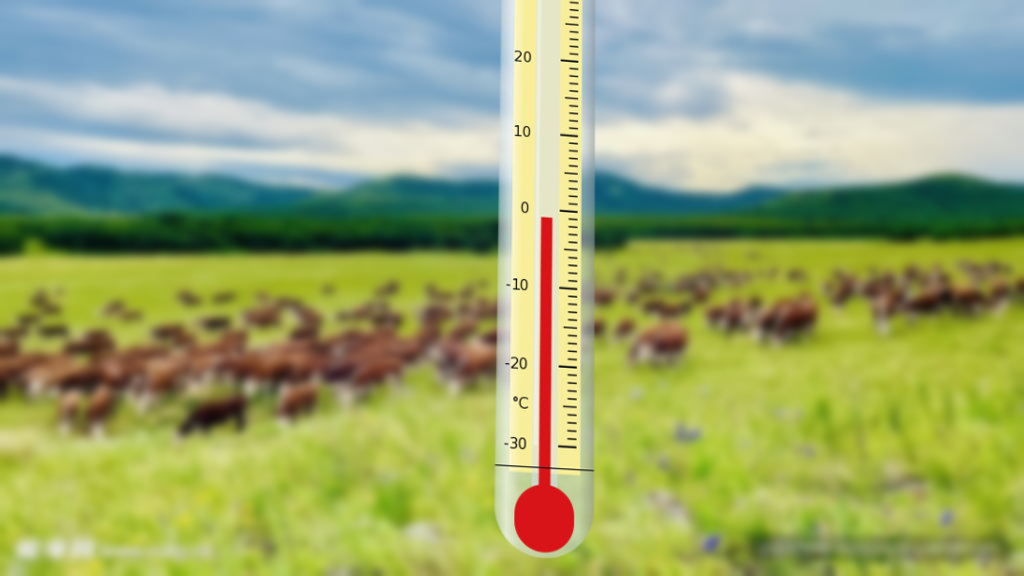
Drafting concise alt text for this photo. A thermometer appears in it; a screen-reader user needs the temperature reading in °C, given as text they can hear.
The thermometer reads -1 °C
